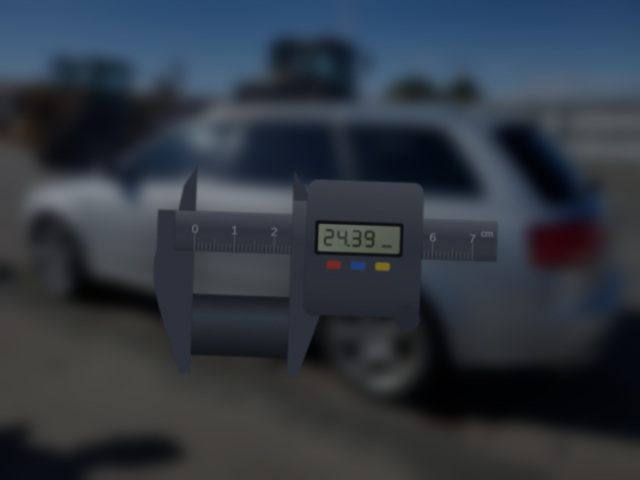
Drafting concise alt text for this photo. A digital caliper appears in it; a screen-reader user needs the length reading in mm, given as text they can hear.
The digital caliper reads 24.39 mm
